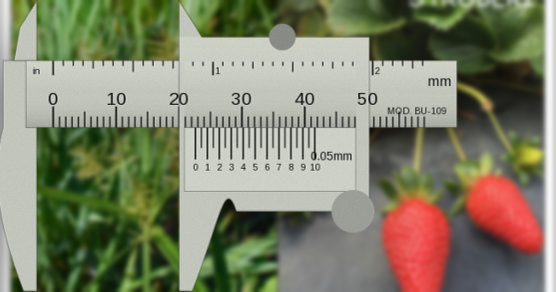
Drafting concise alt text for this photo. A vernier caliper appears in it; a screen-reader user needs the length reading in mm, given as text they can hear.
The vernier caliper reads 22.6 mm
